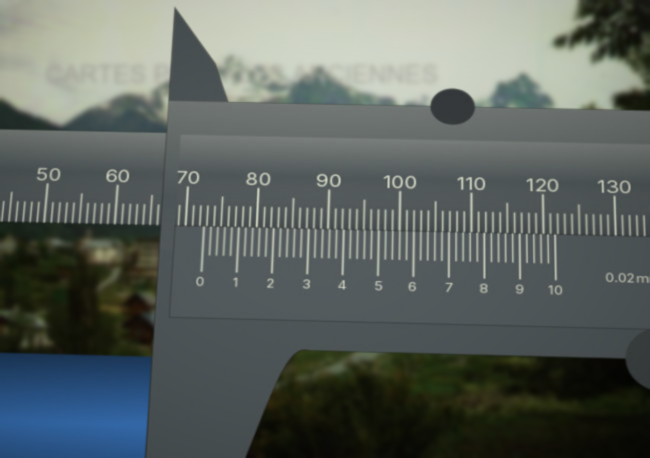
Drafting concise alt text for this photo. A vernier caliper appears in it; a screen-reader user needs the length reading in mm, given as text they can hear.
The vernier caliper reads 72.6 mm
